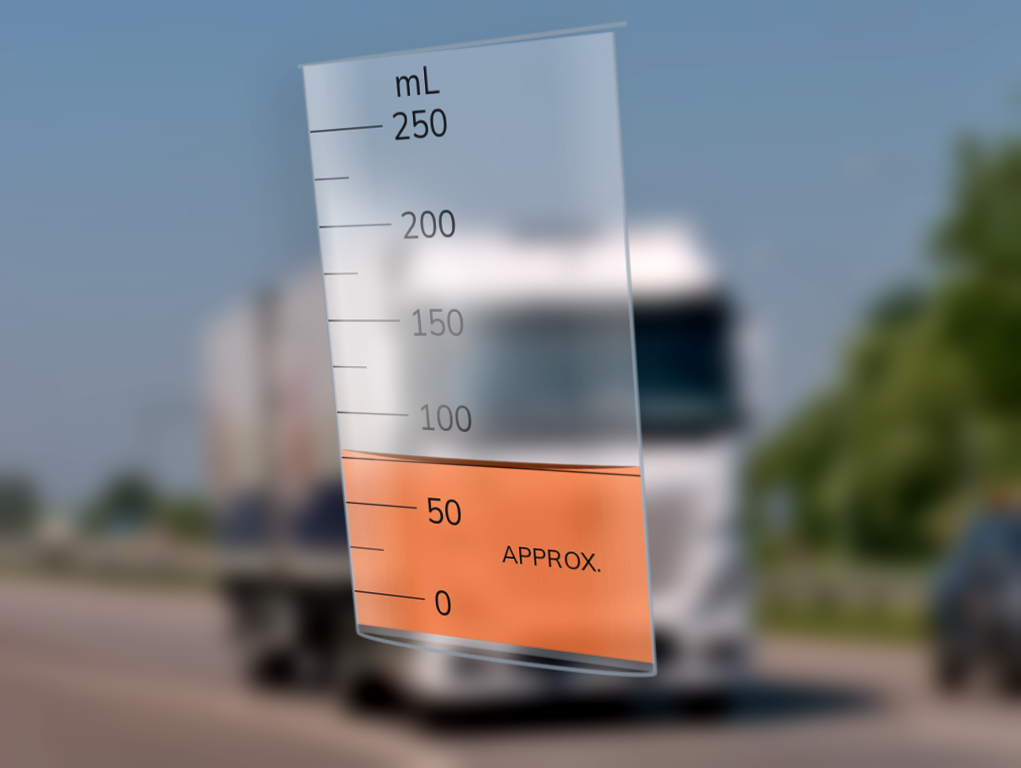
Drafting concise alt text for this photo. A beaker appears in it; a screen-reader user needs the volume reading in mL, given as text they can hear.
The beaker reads 75 mL
